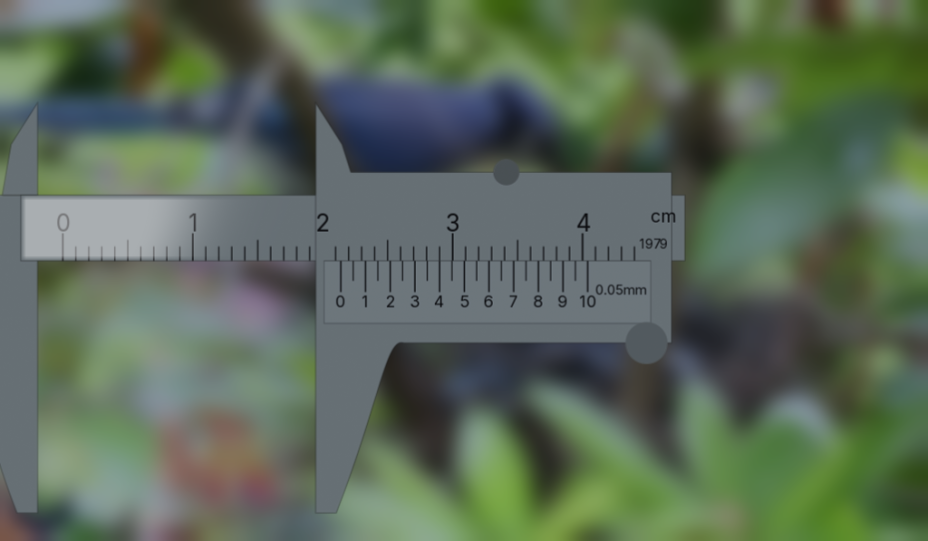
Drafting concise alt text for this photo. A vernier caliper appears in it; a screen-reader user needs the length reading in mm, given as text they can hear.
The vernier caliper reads 21.4 mm
